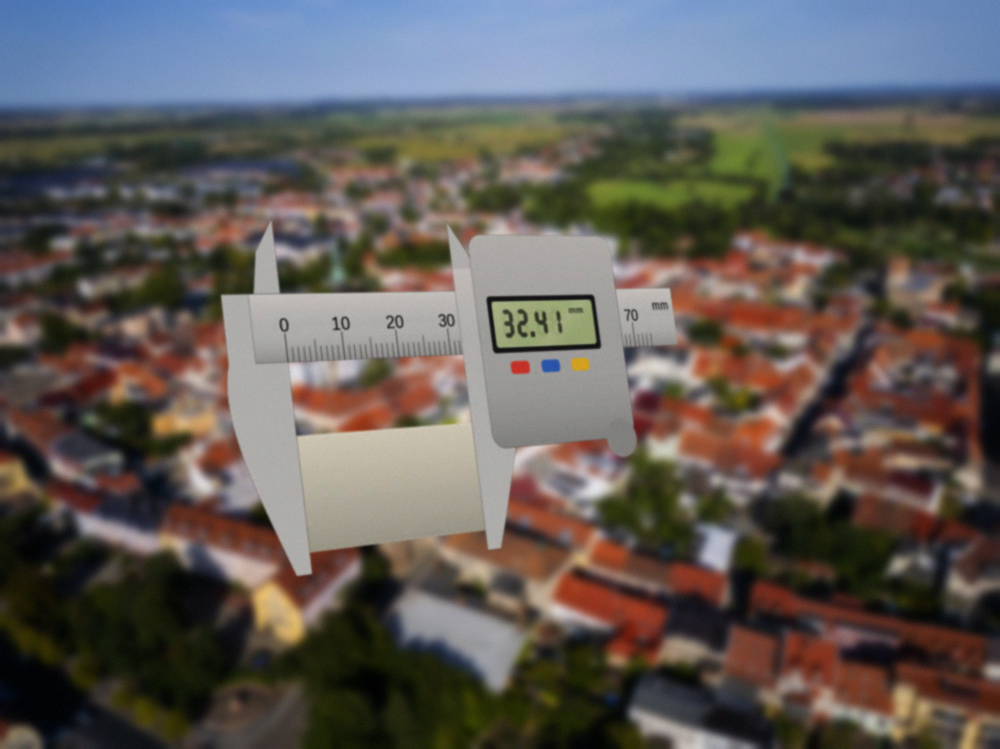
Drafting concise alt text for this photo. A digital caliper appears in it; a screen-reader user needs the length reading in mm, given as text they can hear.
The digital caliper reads 32.41 mm
